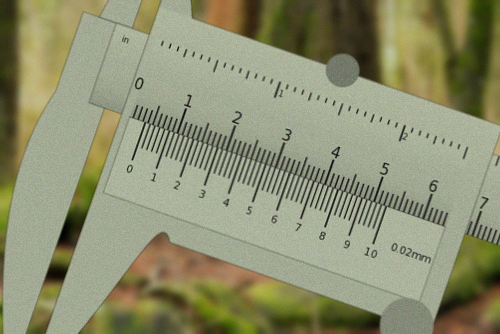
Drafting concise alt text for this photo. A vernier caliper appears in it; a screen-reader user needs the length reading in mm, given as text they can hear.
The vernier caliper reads 3.5 mm
